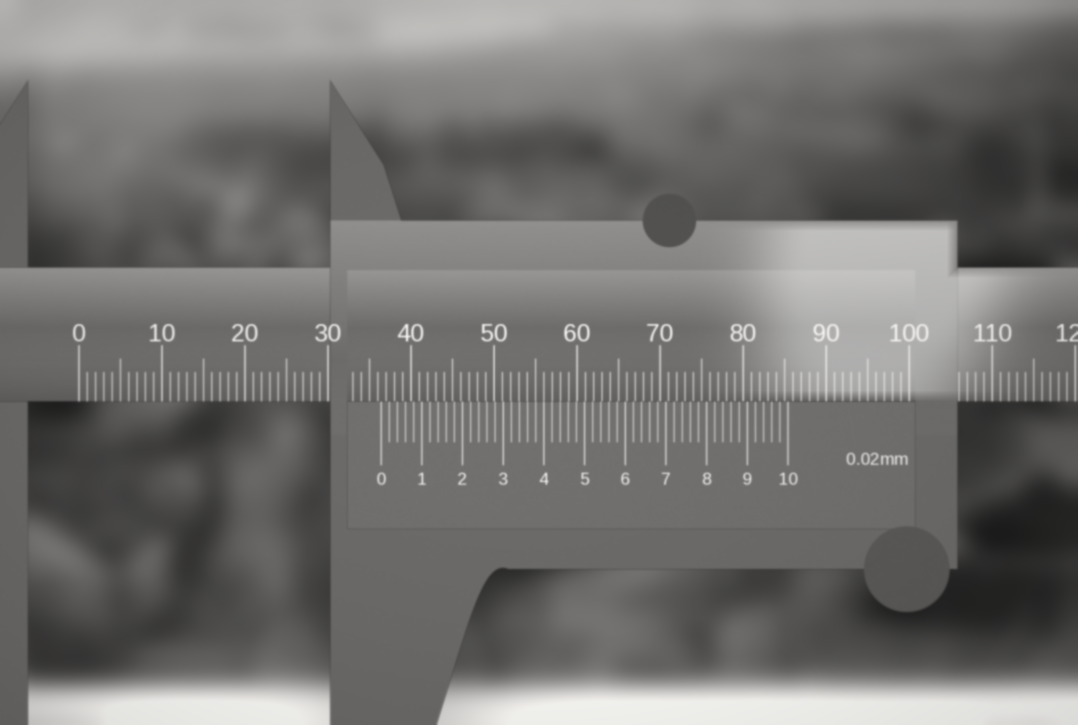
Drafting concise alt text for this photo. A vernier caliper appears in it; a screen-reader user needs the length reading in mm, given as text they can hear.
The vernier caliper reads 36.4 mm
